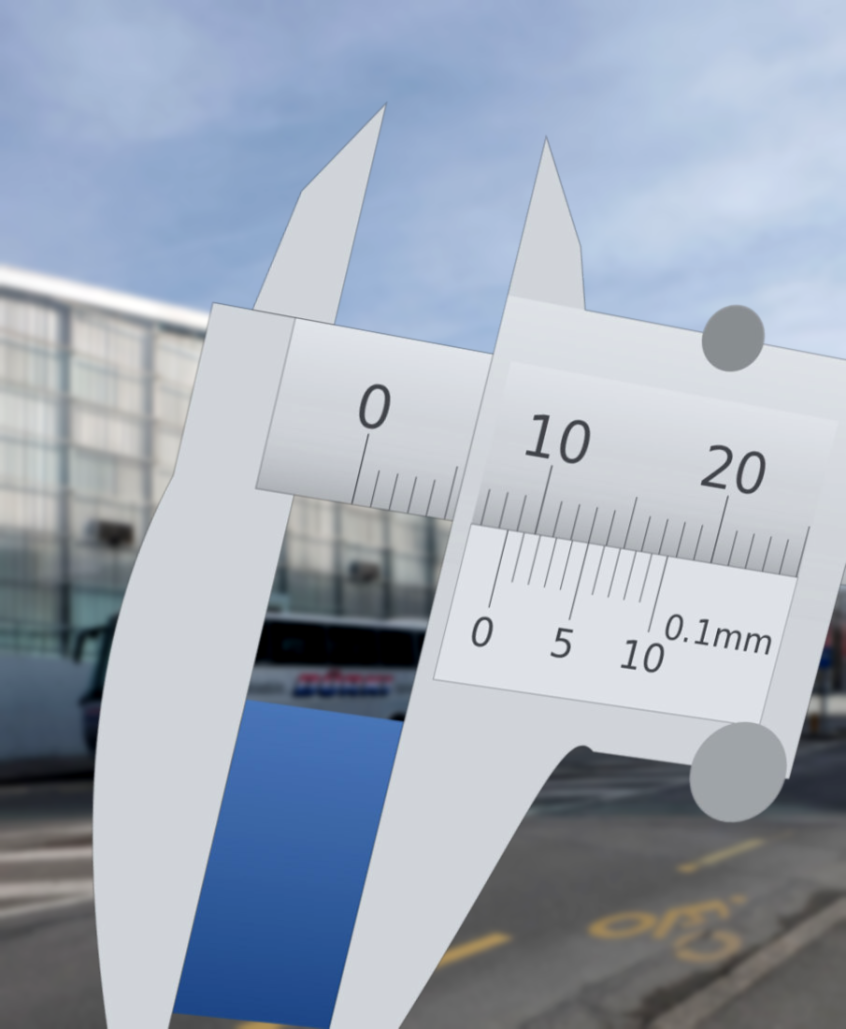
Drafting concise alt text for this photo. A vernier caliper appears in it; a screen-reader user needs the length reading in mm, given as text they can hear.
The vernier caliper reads 8.5 mm
